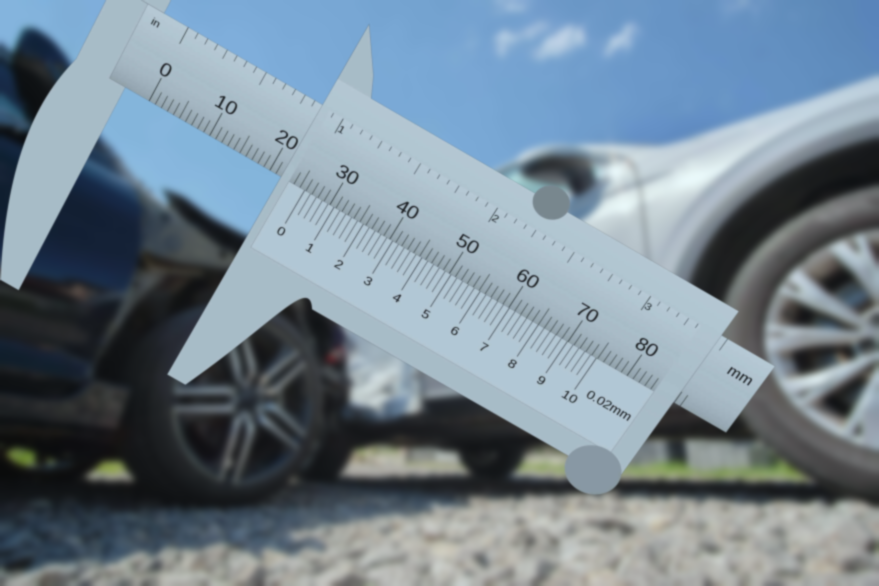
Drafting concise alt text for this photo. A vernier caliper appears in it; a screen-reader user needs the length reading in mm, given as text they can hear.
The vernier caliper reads 25.8 mm
